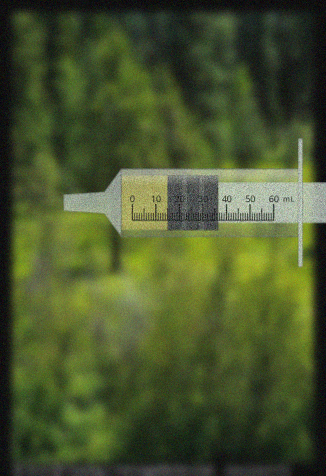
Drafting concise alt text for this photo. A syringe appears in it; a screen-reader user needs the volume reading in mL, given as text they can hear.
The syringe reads 15 mL
